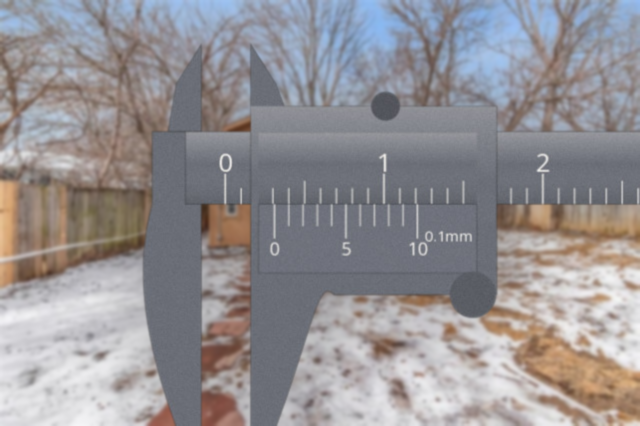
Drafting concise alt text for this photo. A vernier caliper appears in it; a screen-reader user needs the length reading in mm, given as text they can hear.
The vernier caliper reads 3.1 mm
